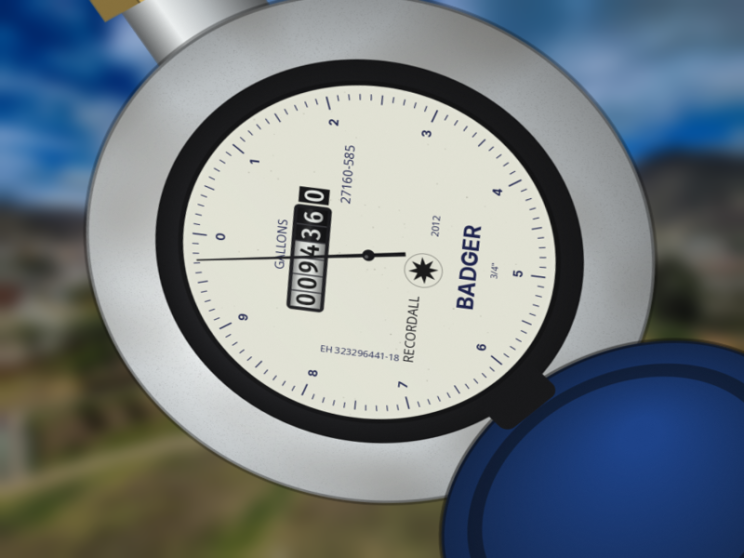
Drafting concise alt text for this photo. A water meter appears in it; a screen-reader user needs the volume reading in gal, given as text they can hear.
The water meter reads 94359.7 gal
